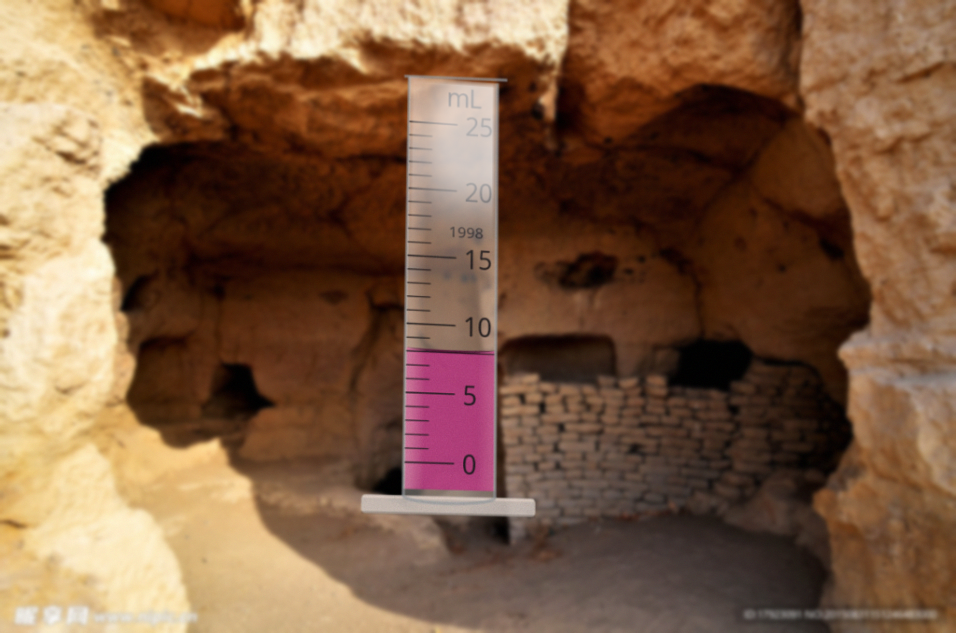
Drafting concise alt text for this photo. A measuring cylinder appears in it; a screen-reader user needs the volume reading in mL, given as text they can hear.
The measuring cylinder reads 8 mL
